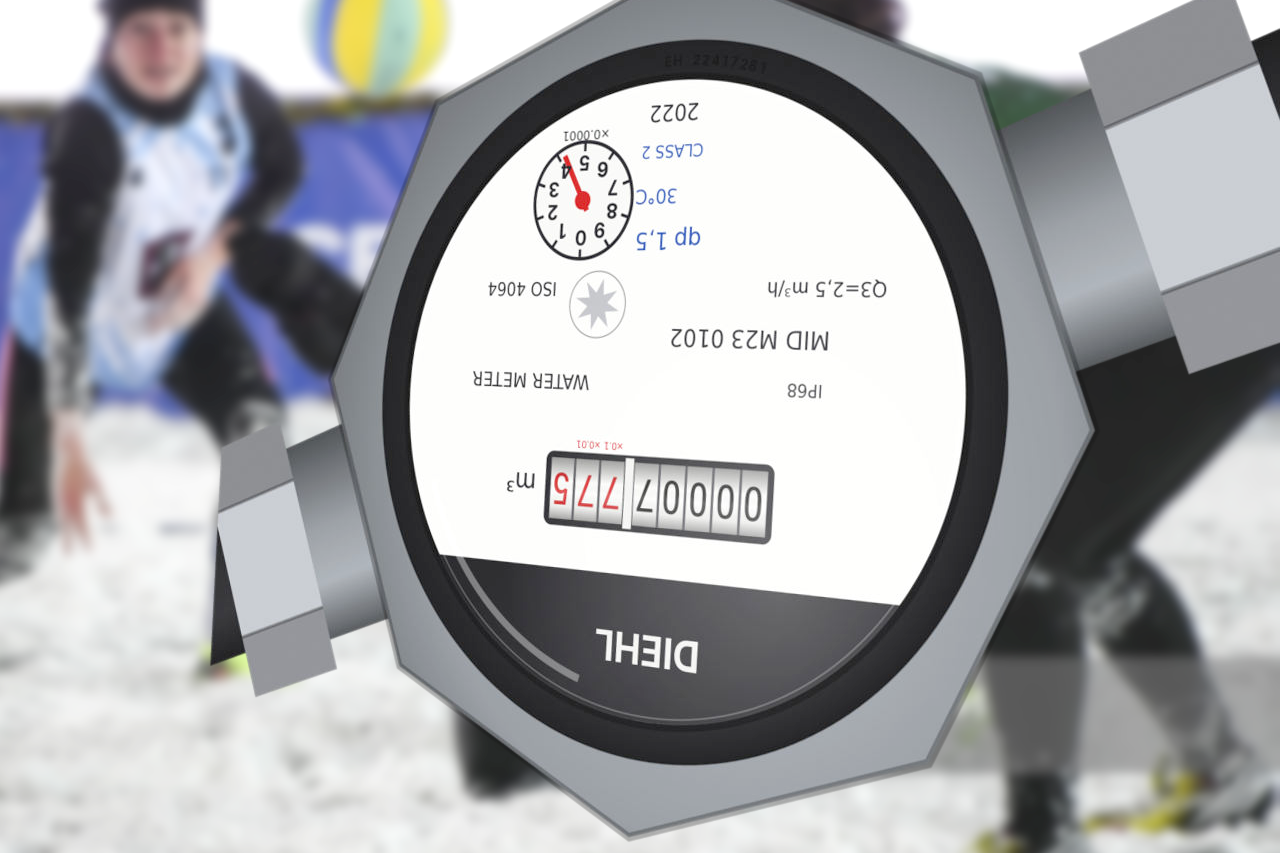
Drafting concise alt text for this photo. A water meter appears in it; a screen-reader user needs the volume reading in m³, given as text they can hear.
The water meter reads 7.7754 m³
